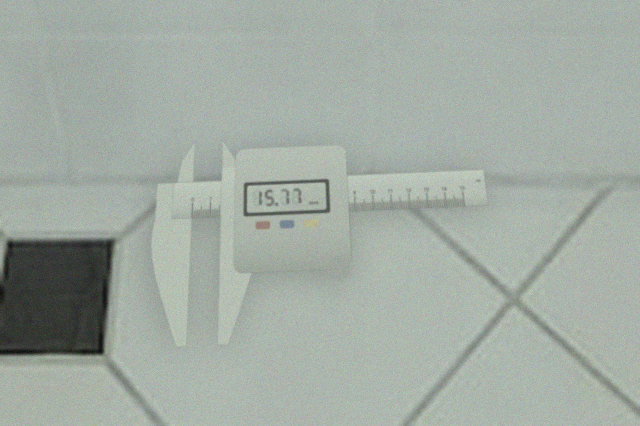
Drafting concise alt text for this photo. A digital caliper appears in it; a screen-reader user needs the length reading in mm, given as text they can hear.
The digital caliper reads 15.77 mm
